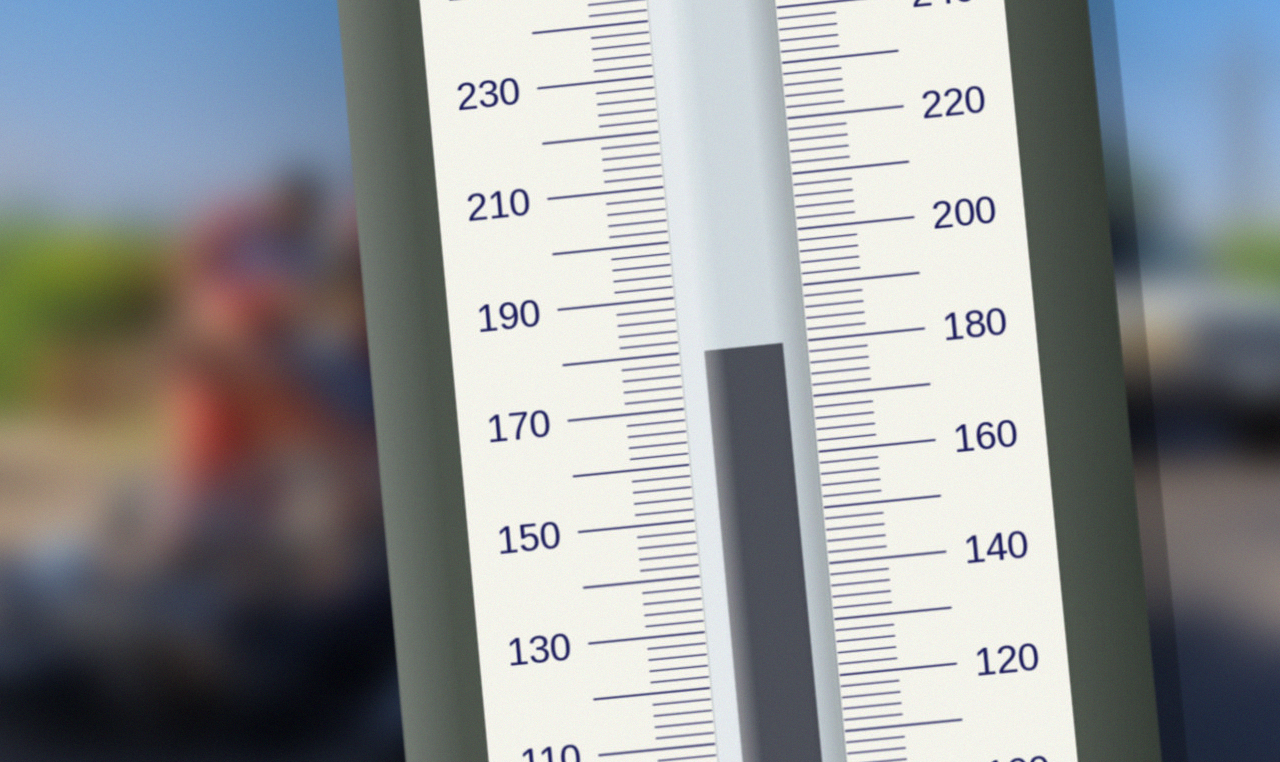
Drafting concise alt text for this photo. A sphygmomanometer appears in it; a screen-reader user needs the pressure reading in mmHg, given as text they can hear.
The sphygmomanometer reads 180 mmHg
